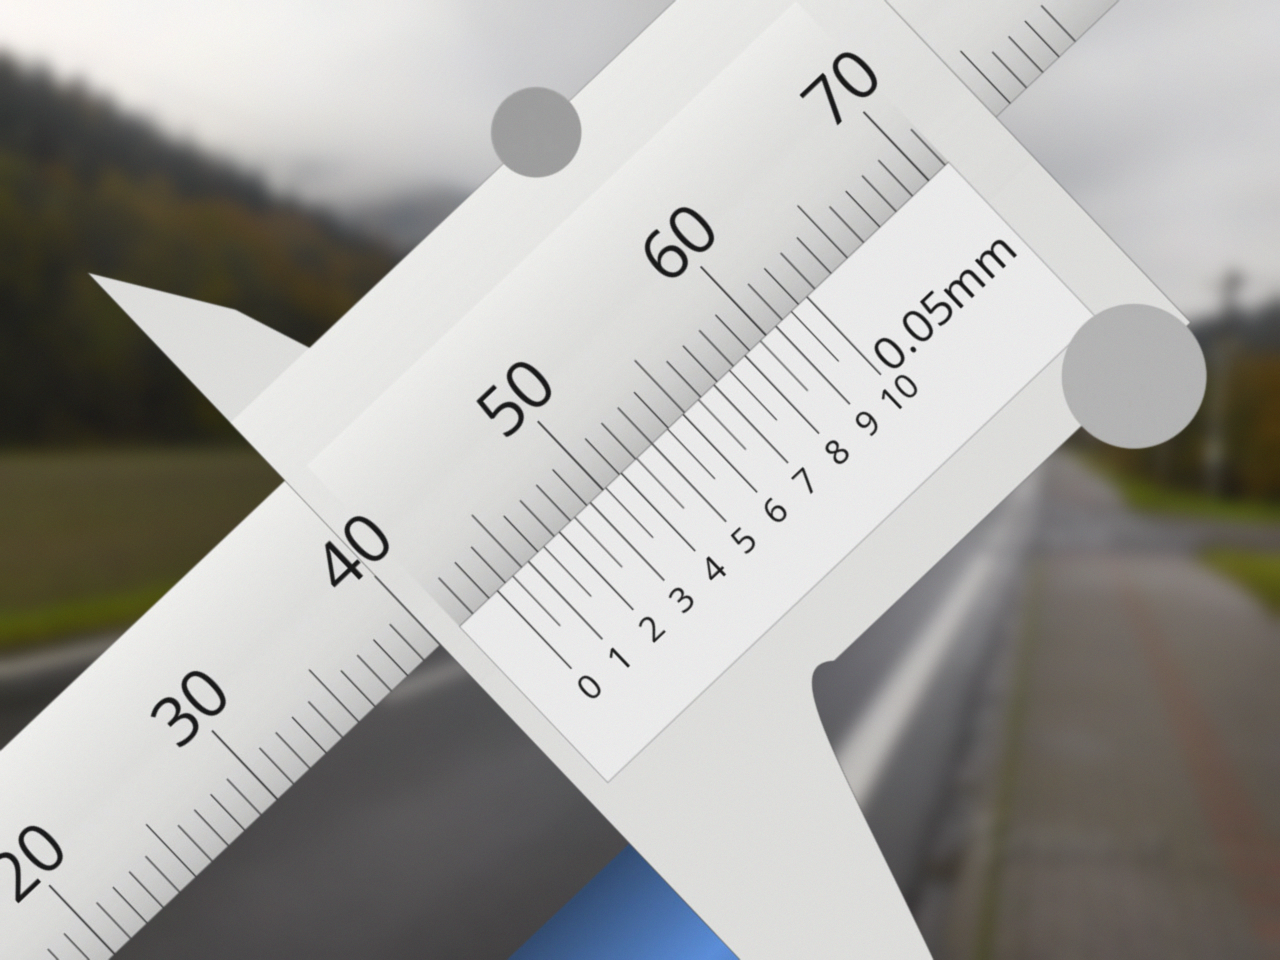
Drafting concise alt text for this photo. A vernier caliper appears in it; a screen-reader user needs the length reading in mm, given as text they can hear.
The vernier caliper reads 43.5 mm
